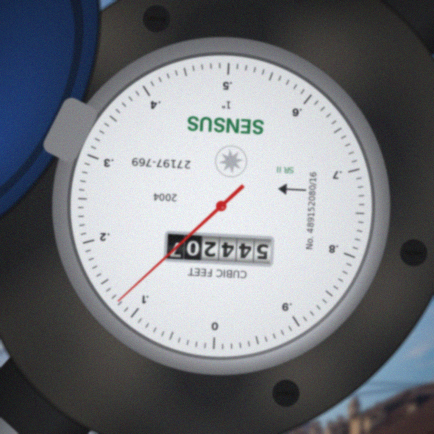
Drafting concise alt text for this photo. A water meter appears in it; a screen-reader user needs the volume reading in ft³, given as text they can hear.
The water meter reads 544207.12 ft³
